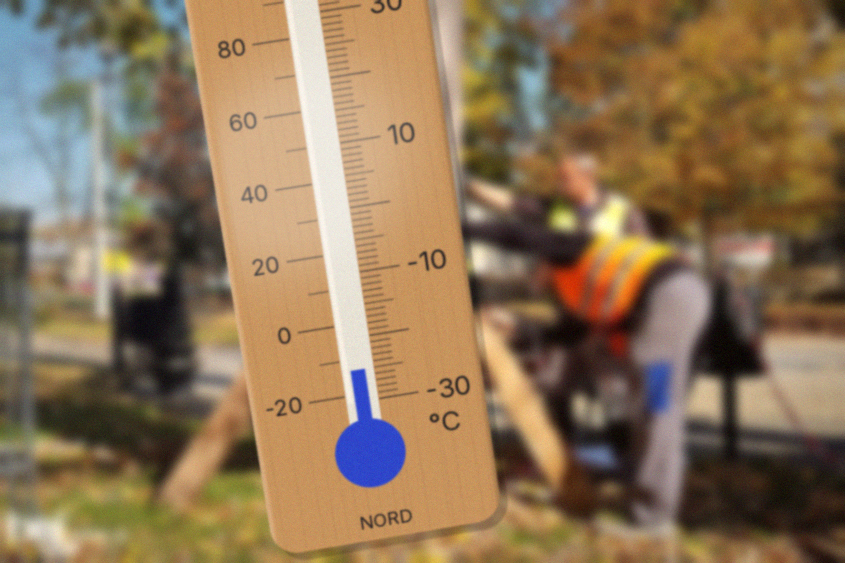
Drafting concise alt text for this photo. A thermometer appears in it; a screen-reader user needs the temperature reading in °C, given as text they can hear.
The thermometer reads -25 °C
